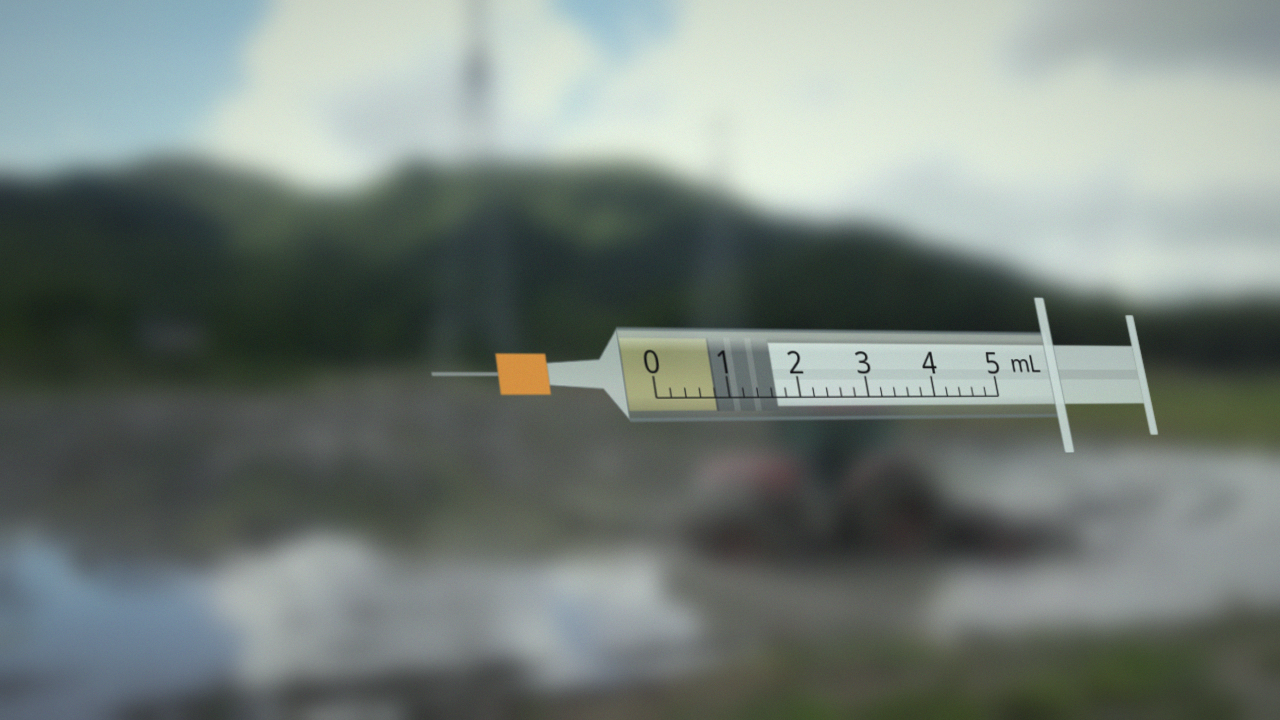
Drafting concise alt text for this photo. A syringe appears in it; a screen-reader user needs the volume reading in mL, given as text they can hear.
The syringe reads 0.8 mL
